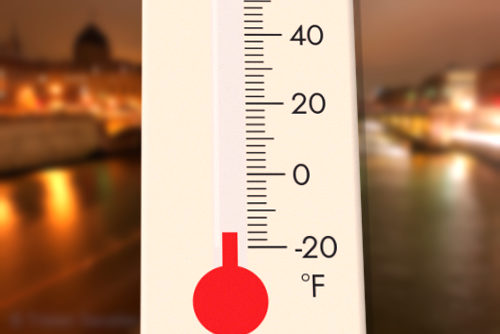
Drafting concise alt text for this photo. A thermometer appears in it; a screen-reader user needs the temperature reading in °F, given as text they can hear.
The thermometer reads -16 °F
